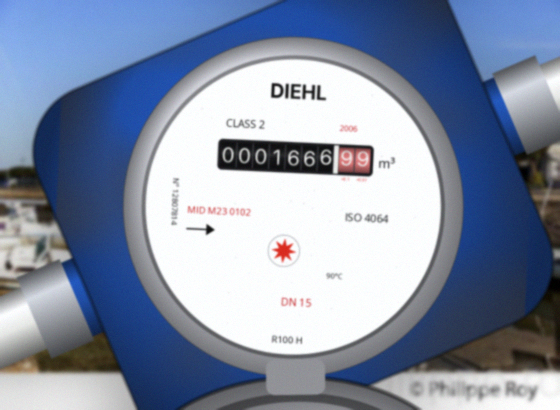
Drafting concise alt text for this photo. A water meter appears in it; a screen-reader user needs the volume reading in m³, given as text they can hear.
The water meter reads 1666.99 m³
